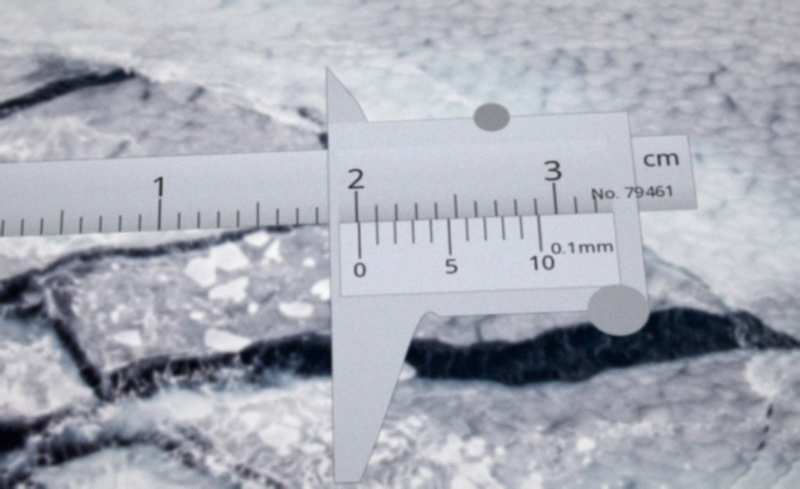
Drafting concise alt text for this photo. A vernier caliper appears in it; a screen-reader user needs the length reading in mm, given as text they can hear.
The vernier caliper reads 20.1 mm
